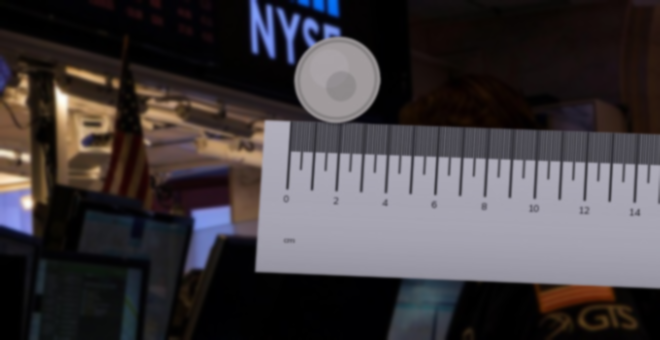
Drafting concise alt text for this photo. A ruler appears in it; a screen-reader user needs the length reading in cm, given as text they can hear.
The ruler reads 3.5 cm
